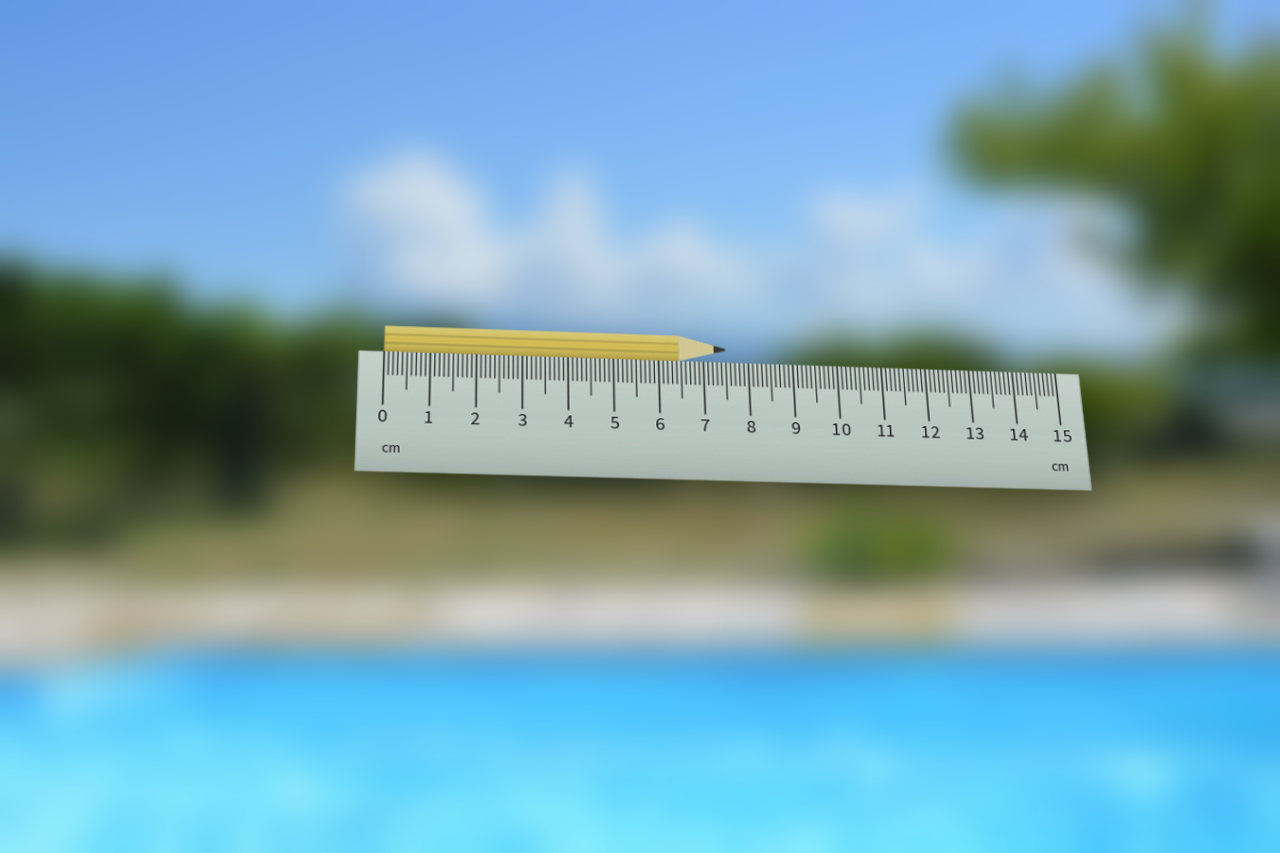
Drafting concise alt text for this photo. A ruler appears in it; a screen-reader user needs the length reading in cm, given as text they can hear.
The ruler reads 7.5 cm
